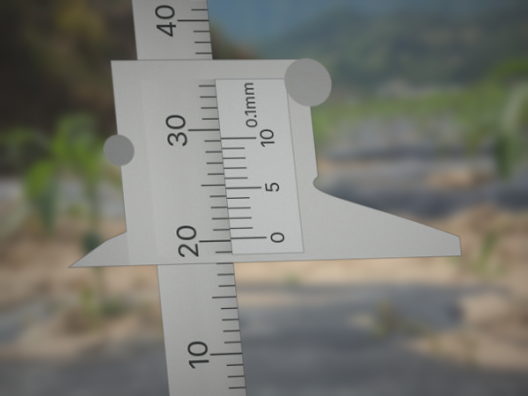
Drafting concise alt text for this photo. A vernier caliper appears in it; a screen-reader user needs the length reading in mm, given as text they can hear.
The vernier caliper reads 20.2 mm
